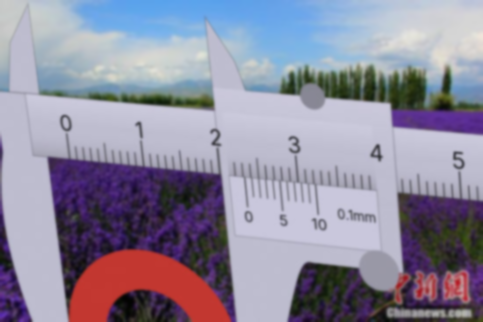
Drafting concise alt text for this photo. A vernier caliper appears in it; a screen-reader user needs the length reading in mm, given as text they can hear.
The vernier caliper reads 23.2 mm
